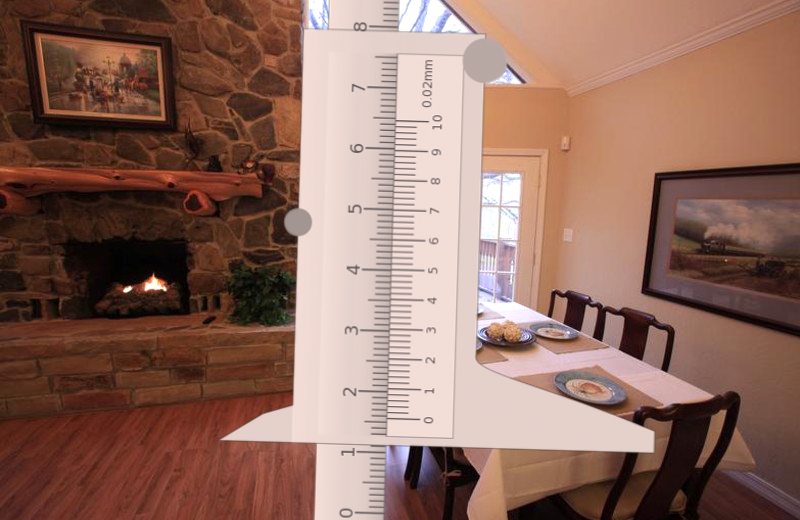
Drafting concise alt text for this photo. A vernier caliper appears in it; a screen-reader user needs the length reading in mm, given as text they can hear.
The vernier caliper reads 15.6 mm
